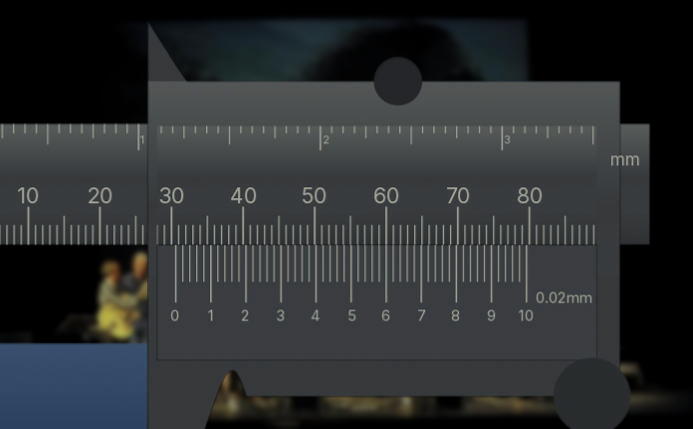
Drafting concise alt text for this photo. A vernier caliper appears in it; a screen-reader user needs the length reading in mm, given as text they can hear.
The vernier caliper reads 30.6 mm
